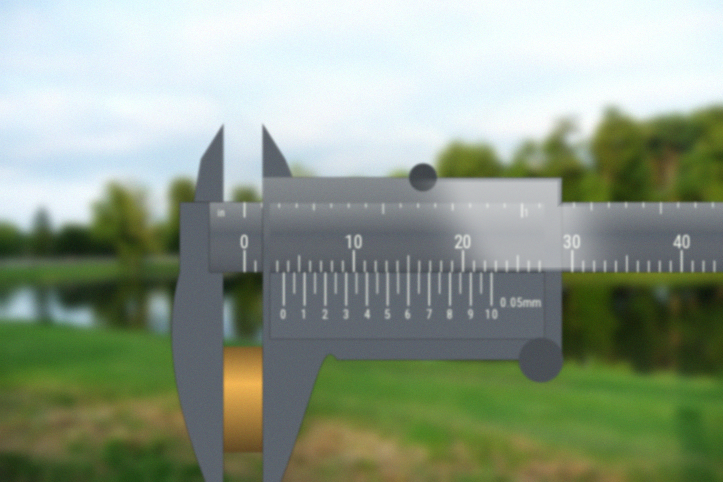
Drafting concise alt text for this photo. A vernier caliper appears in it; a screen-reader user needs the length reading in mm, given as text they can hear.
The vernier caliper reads 3.6 mm
